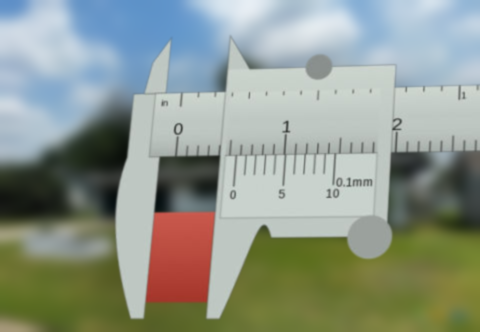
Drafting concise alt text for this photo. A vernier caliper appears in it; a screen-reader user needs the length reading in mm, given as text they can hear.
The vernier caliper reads 5.6 mm
